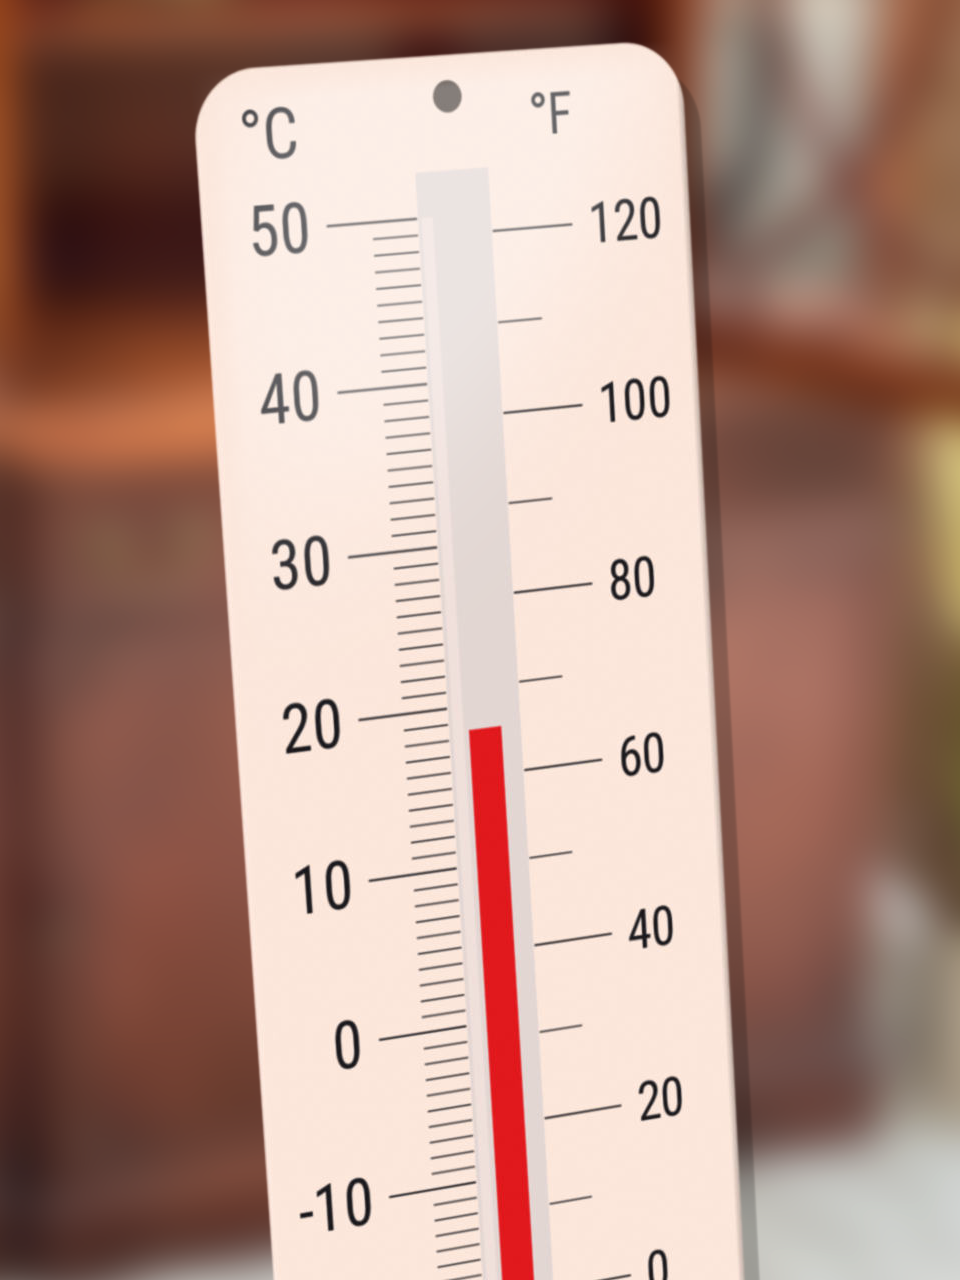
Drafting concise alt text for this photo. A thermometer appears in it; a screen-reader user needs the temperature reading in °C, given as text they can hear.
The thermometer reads 18.5 °C
